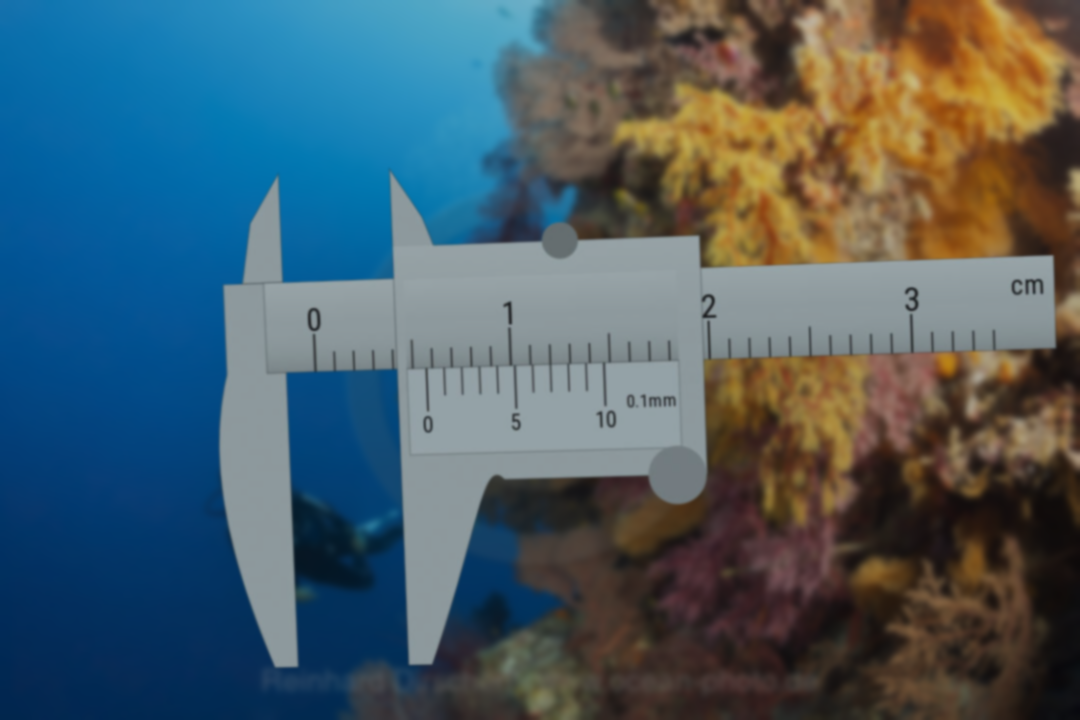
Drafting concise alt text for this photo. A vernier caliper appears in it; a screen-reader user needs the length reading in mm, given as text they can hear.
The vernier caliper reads 5.7 mm
